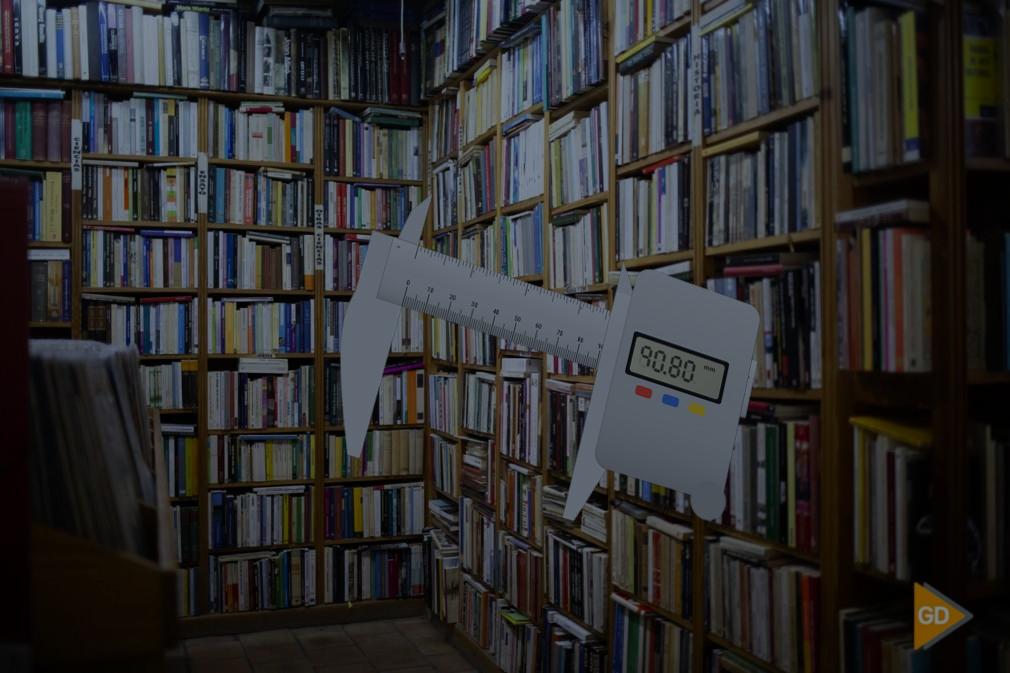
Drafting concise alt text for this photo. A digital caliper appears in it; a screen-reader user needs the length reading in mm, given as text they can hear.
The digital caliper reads 90.80 mm
